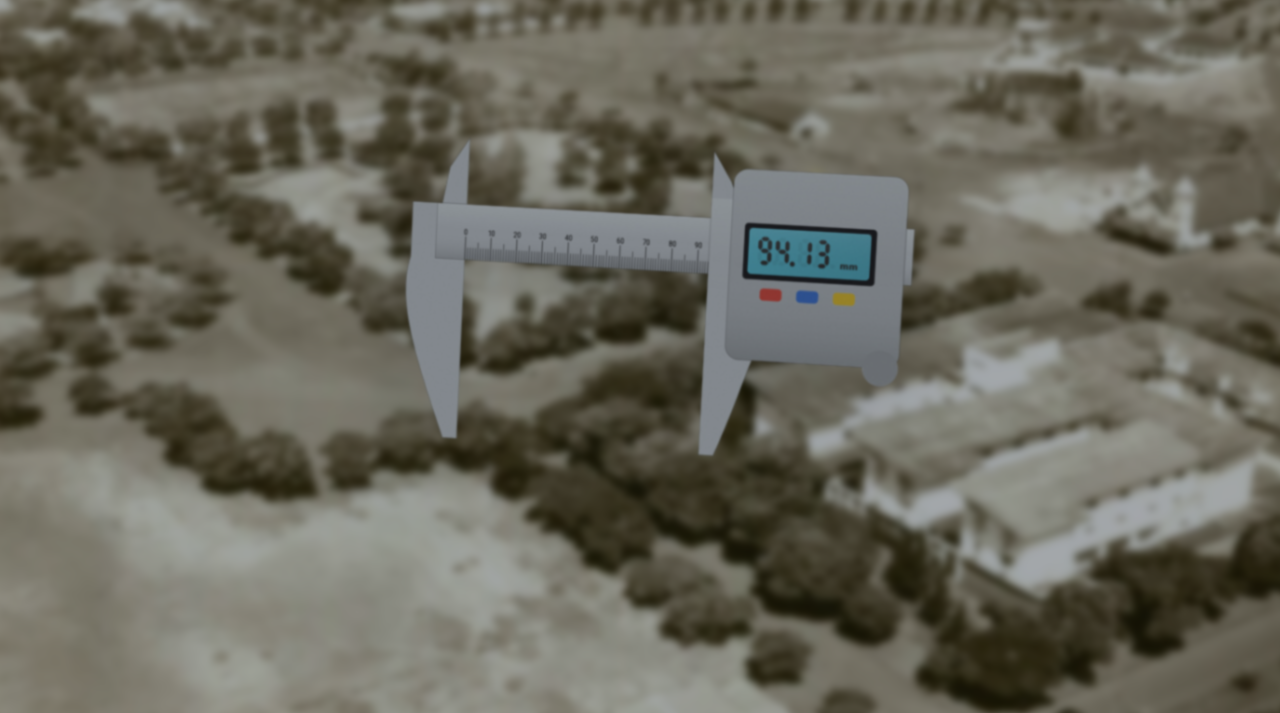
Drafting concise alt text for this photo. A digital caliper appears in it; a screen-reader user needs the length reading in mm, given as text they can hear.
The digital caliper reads 94.13 mm
